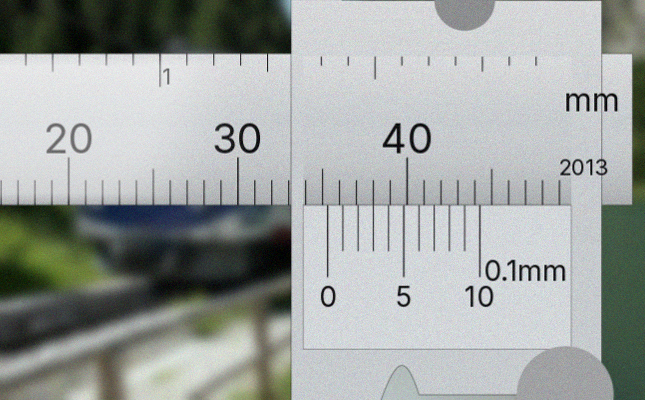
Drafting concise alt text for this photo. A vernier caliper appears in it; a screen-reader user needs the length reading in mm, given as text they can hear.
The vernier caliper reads 35.3 mm
